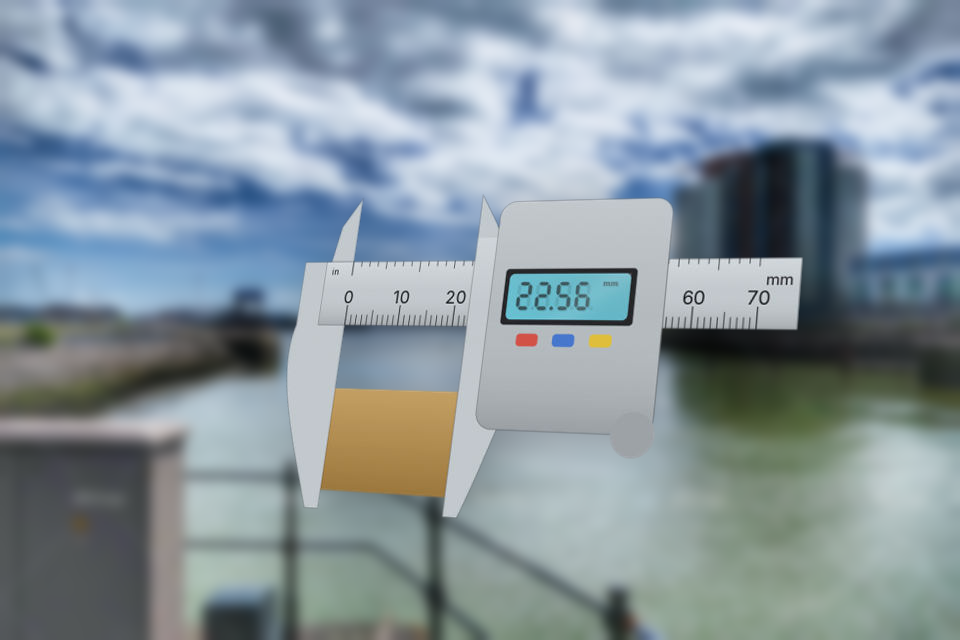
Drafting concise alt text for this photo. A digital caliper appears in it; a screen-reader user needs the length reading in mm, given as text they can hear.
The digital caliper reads 22.56 mm
